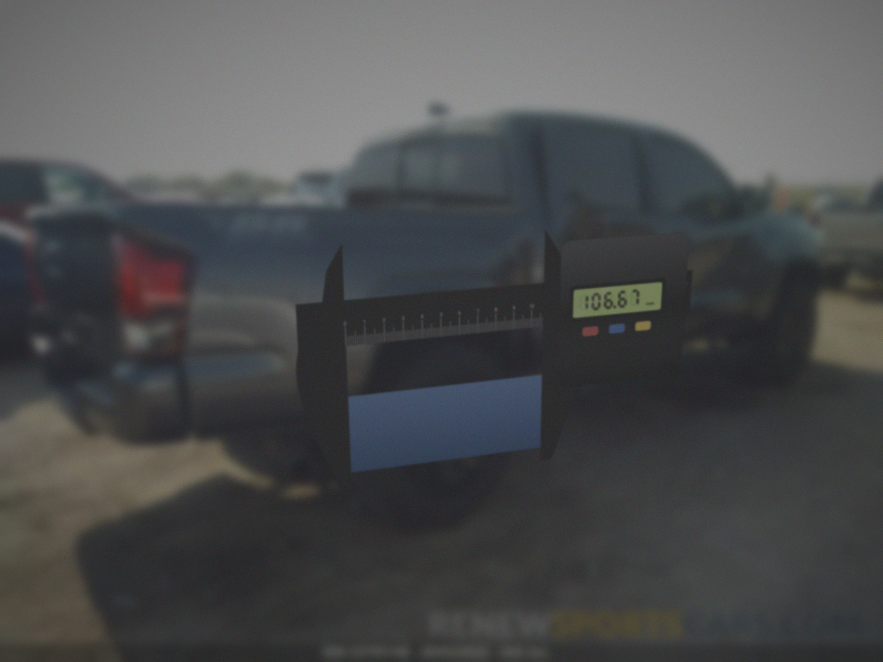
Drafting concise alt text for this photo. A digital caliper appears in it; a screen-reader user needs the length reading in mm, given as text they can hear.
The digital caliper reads 106.67 mm
